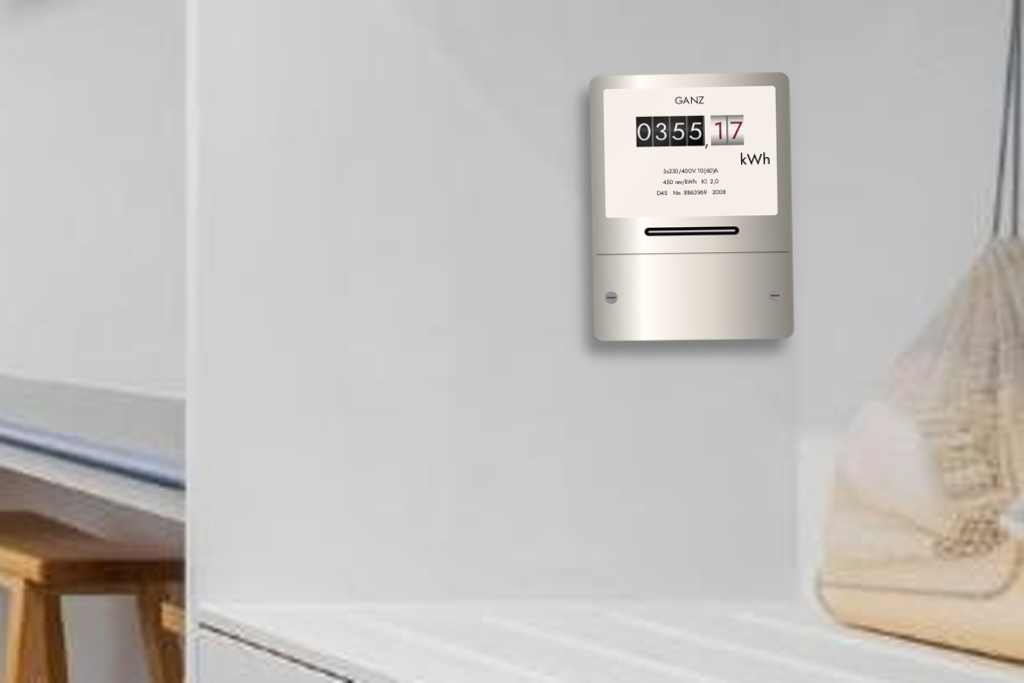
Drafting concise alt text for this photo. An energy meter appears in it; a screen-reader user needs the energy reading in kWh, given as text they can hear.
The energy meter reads 355.17 kWh
